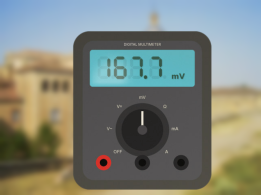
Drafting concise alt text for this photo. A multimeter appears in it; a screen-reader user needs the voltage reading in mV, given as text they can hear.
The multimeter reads 167.7 mV
